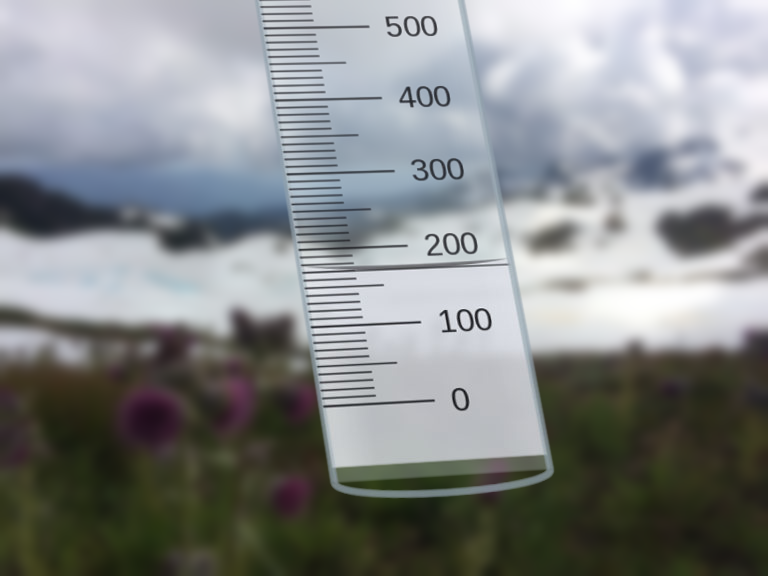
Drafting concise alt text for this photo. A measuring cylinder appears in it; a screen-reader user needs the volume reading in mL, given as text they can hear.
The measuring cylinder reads 170 mL
